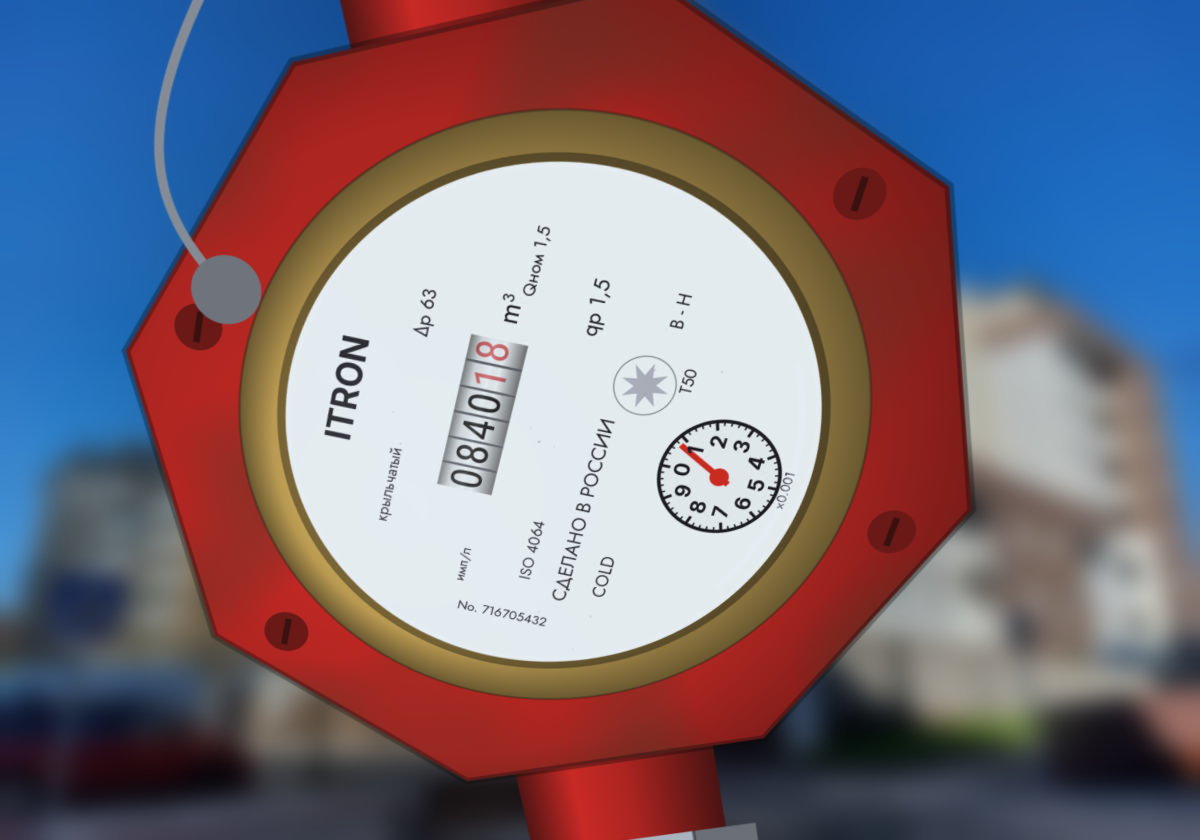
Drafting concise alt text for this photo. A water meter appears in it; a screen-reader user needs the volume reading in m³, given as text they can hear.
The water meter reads 840.180 m³
